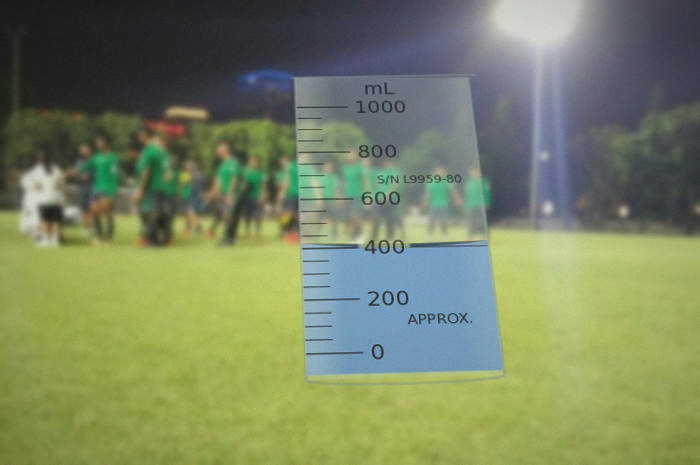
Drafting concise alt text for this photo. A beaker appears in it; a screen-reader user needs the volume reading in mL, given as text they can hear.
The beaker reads 400 mL
